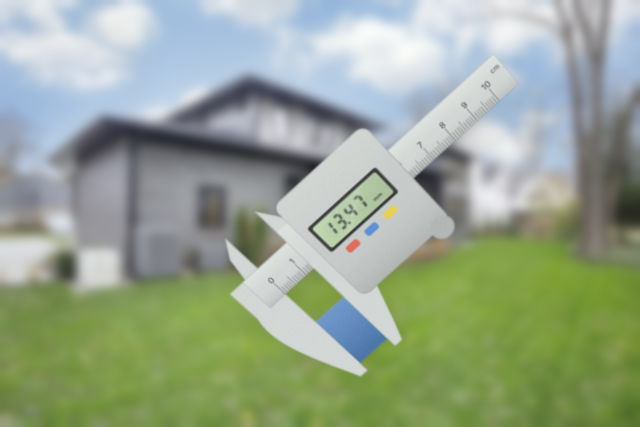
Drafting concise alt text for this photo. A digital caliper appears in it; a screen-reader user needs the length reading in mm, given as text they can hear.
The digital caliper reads 13.47 mm
